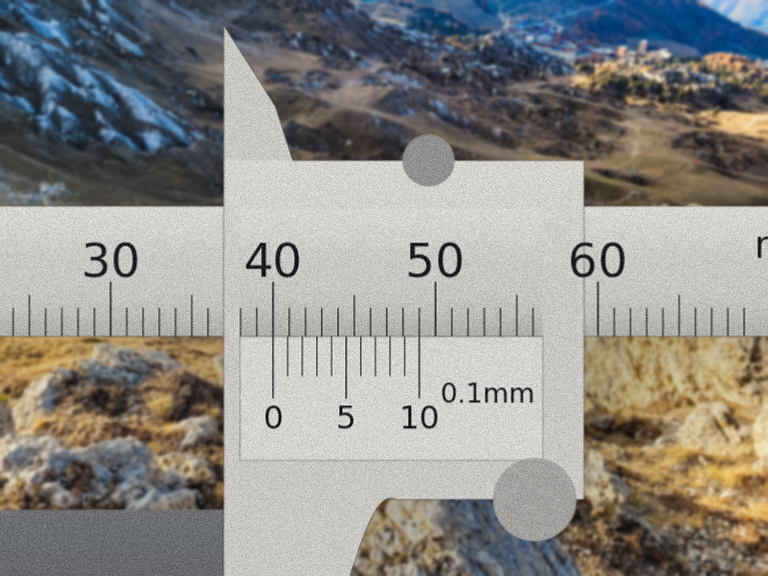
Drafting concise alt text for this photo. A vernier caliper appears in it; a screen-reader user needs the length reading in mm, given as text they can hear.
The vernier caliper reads 40.0 mm
